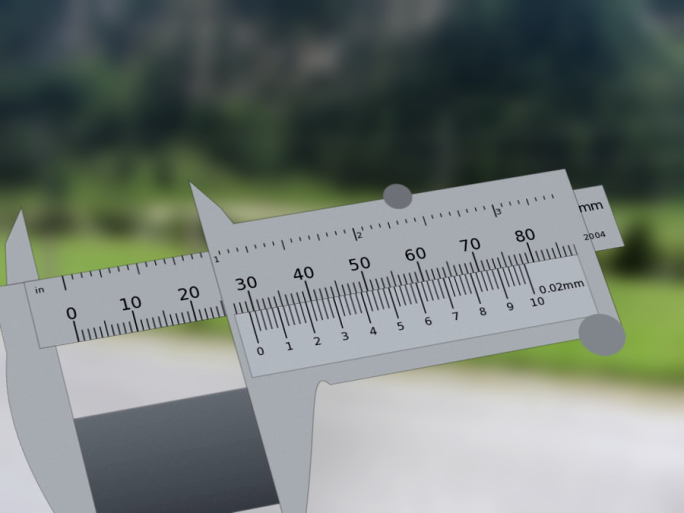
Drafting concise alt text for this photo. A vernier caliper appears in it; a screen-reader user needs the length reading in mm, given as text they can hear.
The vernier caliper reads 29.2 mm
